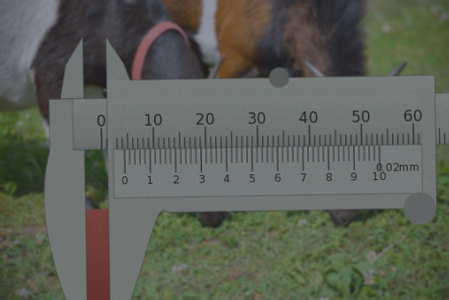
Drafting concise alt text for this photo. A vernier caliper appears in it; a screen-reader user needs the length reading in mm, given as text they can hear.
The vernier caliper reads 4.4 mm
